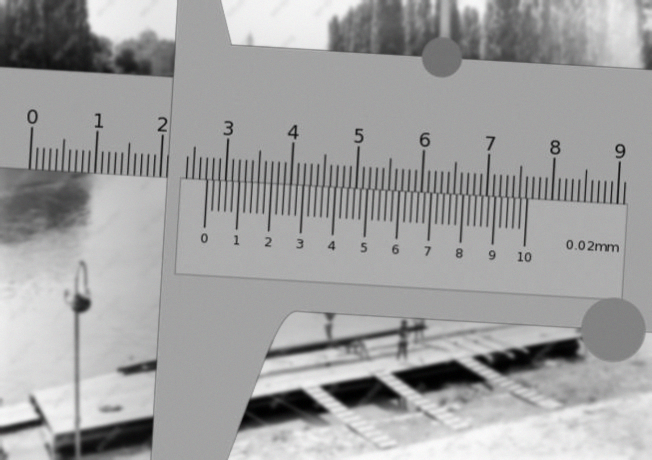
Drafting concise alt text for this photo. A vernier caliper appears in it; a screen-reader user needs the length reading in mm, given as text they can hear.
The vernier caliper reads 27.2 mm
